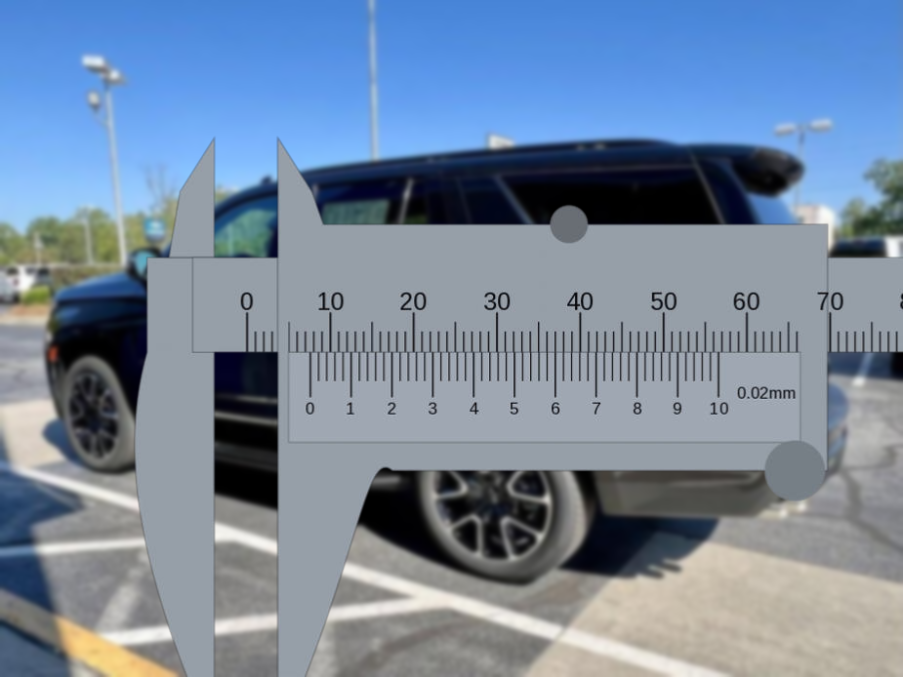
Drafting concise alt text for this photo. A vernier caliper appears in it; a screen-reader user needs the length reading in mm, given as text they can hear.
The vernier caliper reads 7.6 mm
